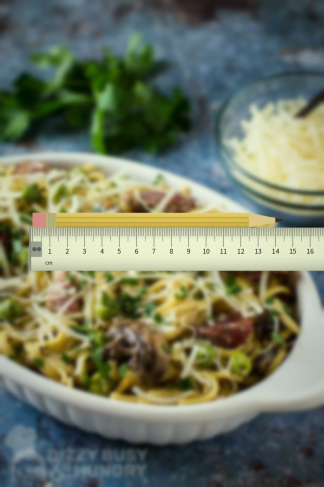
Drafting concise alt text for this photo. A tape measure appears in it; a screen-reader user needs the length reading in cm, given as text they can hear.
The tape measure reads 14.5 cm
